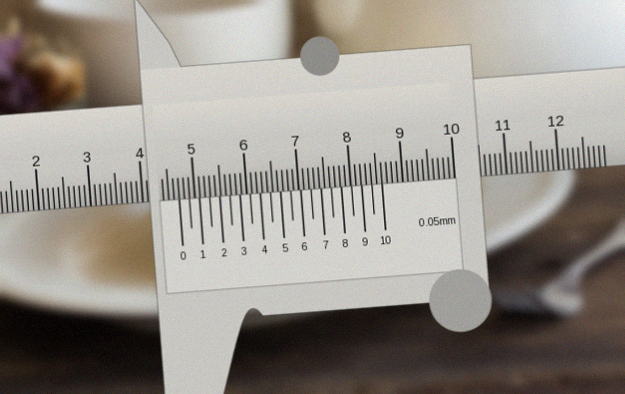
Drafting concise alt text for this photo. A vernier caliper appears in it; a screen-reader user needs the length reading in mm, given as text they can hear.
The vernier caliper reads 47.0 mm
